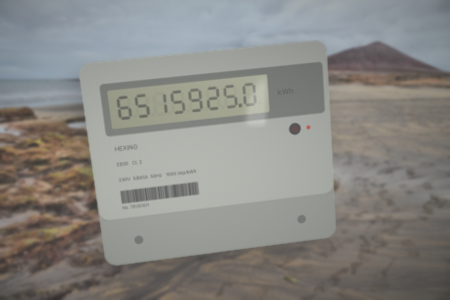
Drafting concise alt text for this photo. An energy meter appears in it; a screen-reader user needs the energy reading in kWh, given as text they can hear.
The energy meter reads 6515925.0 kWh
